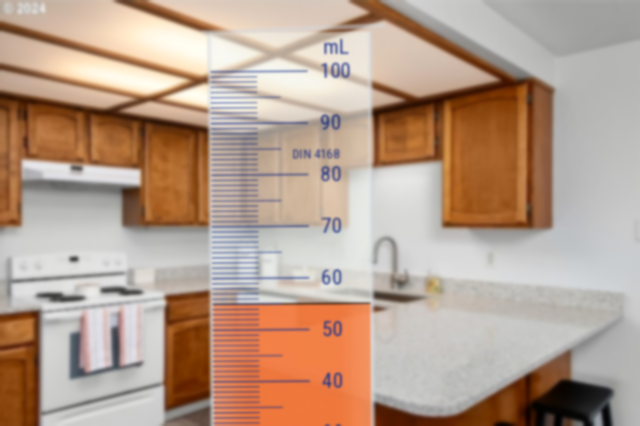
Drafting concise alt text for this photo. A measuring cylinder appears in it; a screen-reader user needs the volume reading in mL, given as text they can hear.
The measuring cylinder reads 55 mL
